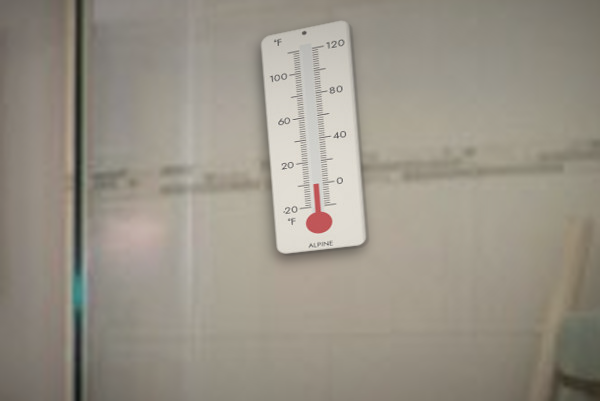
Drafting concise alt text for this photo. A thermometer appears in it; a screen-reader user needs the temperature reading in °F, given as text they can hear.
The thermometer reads 0 °F
